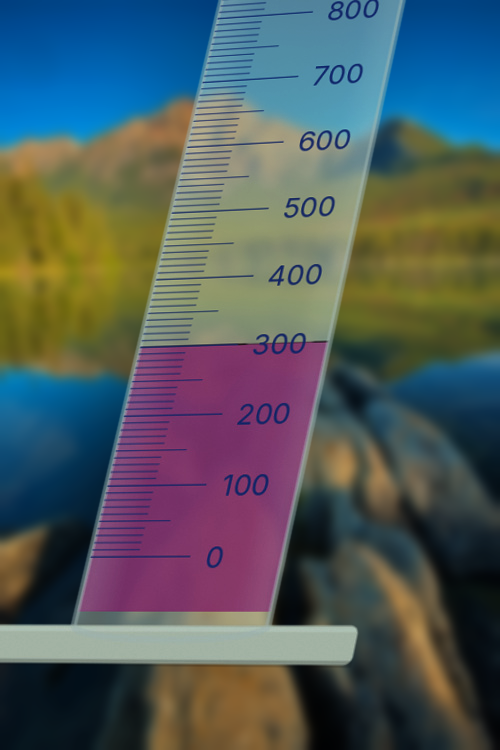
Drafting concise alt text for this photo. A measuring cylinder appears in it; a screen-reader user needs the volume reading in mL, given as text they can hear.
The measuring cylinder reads 300 mL
